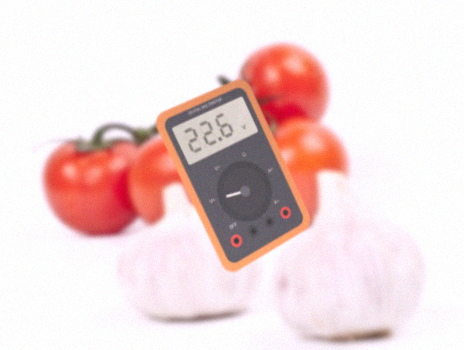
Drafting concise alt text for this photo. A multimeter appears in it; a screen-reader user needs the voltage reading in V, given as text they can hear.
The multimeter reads 22.6 V
